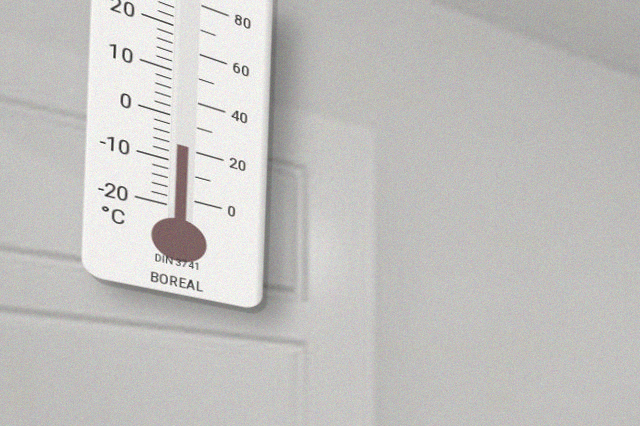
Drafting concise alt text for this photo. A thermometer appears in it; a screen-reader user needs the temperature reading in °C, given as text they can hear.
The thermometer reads -6 °C
